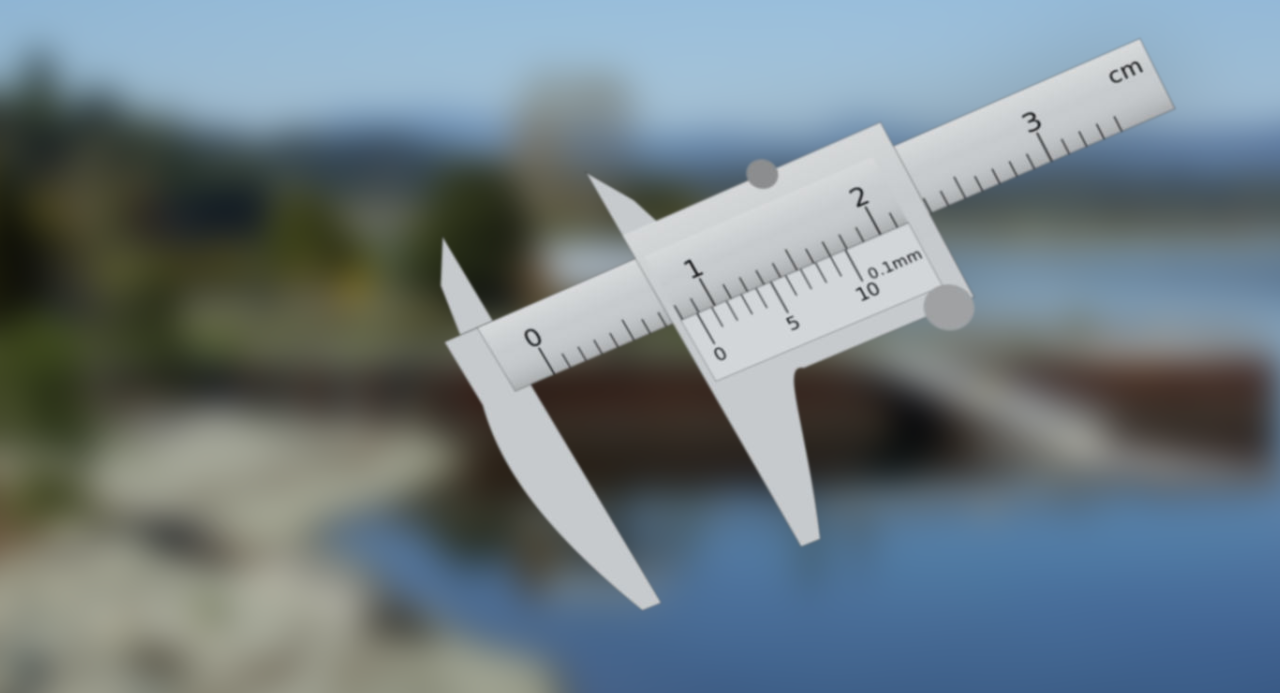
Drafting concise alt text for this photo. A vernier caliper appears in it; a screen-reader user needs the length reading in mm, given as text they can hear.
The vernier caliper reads 8.9 mm
